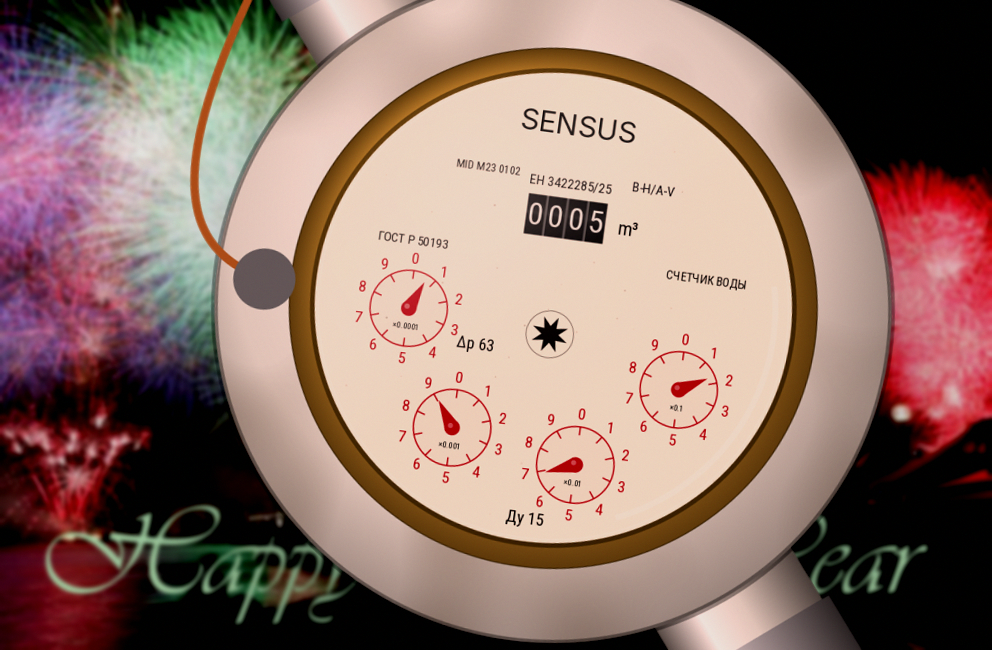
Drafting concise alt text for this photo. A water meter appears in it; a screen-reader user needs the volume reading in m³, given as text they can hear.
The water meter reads 5.1690 m³
